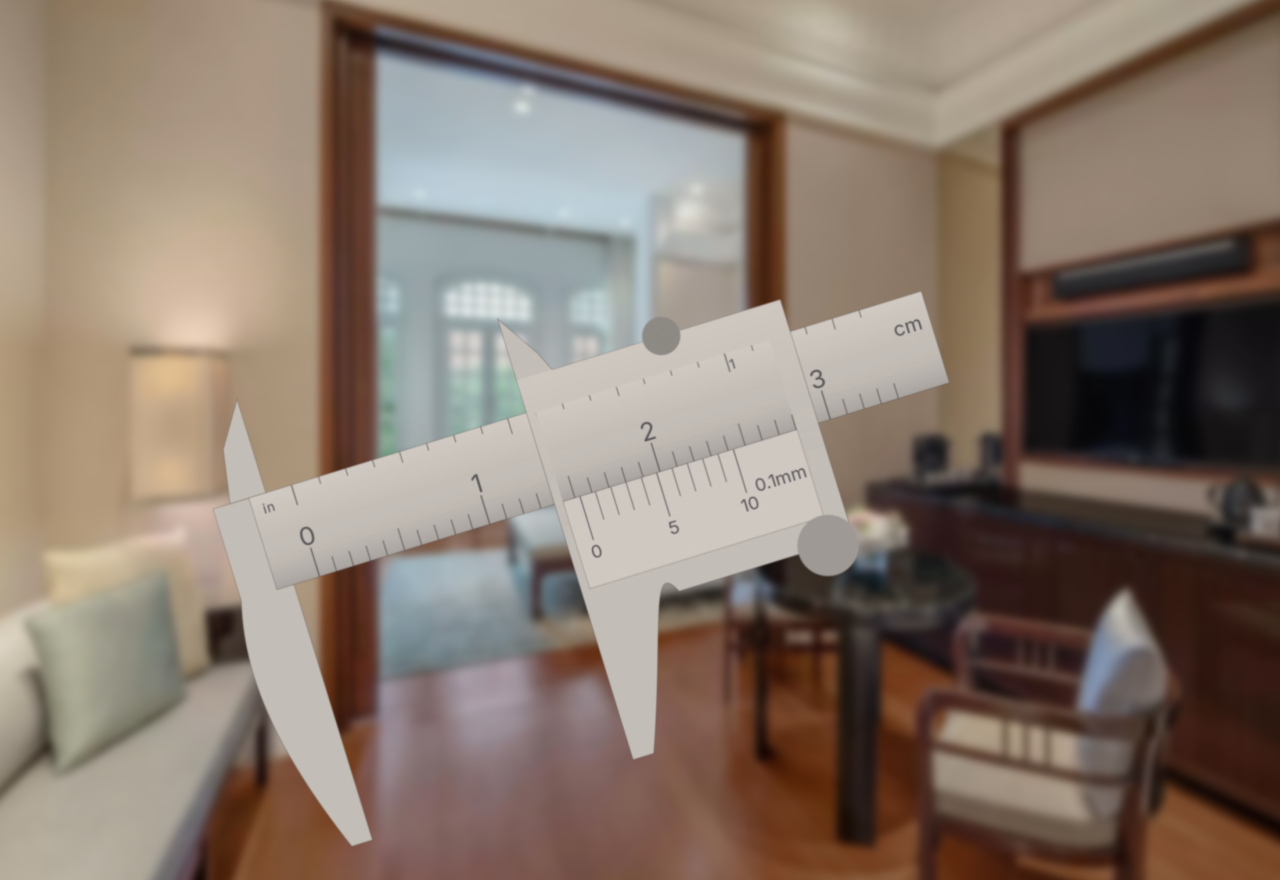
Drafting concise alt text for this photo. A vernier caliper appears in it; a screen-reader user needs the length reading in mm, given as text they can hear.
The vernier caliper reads 15.3 mm
